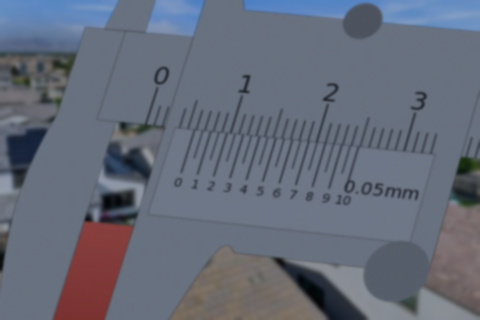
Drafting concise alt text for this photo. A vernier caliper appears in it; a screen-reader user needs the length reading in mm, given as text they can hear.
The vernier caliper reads 5.8 mm
